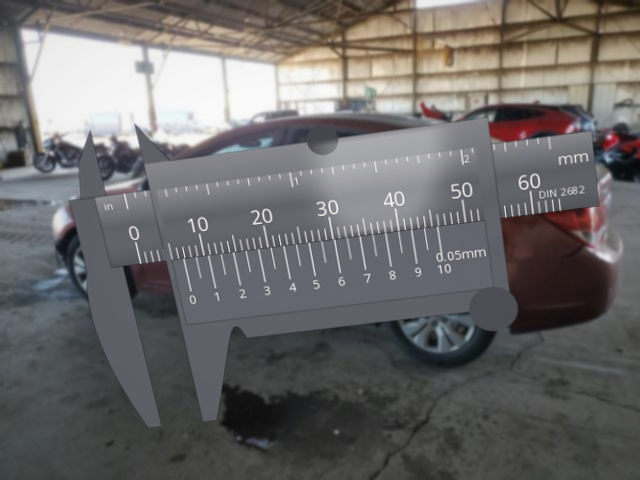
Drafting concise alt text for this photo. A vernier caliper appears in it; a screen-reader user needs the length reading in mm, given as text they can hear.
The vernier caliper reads 6.8 mm
